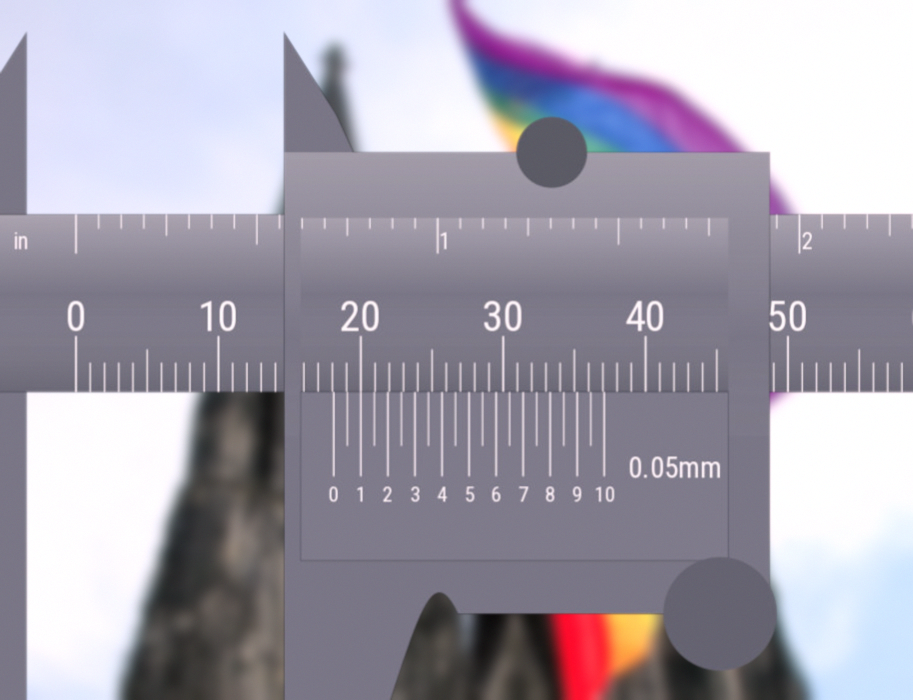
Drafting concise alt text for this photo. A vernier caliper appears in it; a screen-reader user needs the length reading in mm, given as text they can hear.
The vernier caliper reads 18.1 mm
